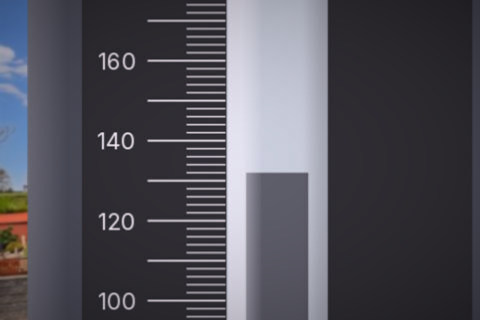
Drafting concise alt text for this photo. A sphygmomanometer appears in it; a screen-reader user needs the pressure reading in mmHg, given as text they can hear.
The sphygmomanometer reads 132 mmHg
